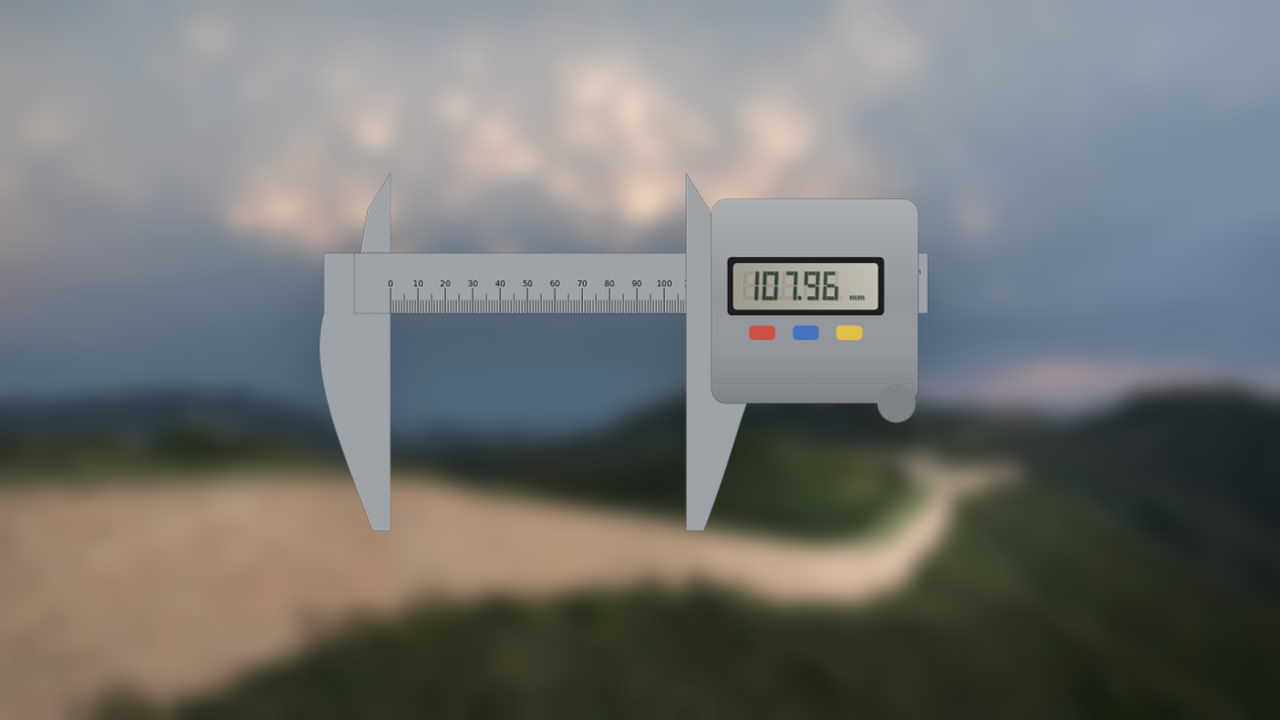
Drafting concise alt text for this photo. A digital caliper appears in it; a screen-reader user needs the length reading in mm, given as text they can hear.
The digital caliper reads 107.96 mm
